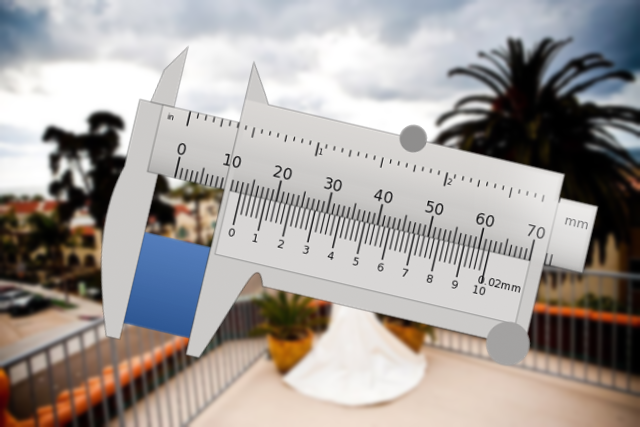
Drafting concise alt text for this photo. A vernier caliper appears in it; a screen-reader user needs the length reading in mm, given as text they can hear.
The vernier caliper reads 13.0 mm
